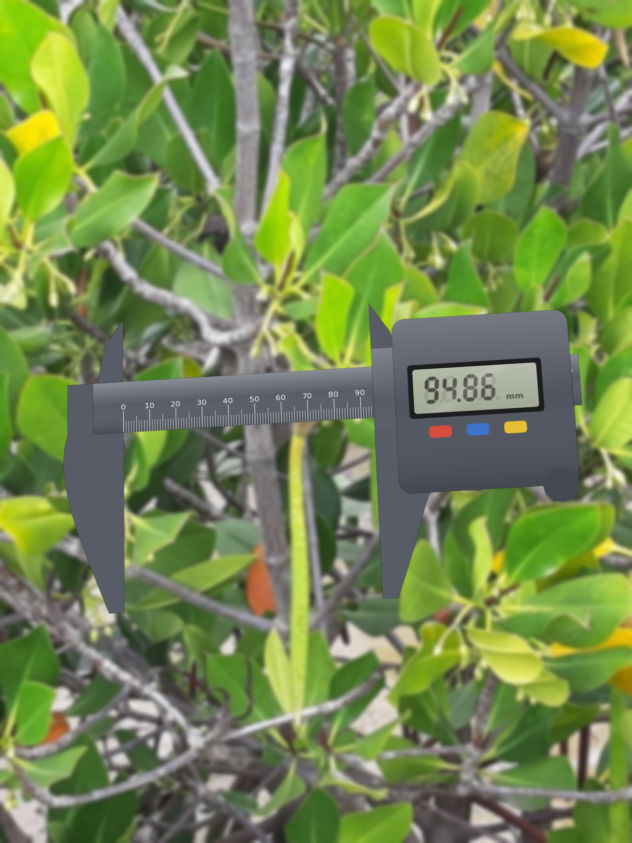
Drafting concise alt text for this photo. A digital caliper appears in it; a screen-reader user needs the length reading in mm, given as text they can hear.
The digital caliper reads 94.86 mm
